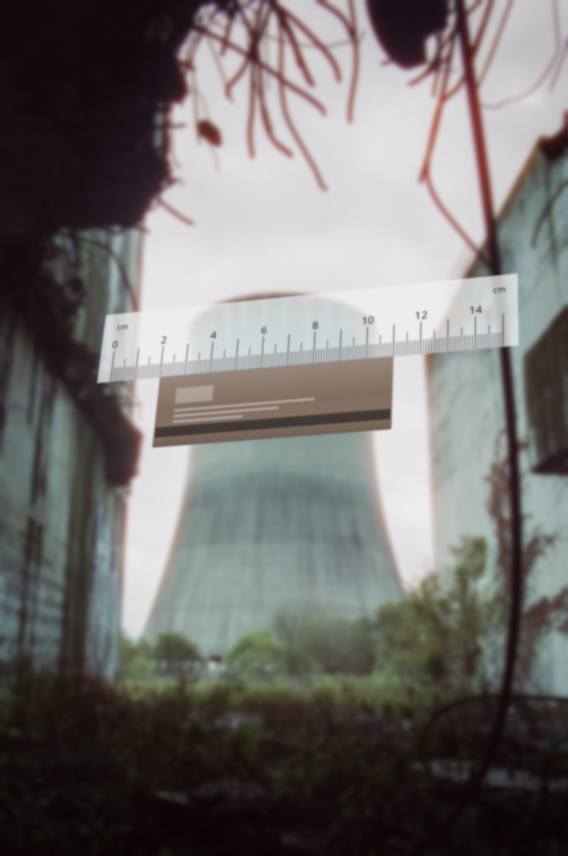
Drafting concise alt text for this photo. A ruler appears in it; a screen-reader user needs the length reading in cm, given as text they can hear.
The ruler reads 9 cm
